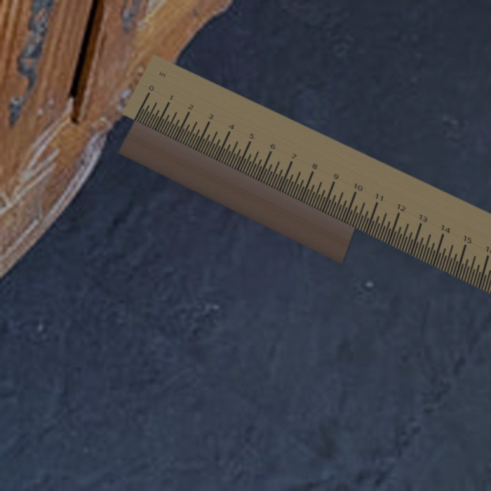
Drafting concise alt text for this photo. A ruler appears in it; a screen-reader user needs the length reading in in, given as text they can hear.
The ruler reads 10.5 in
